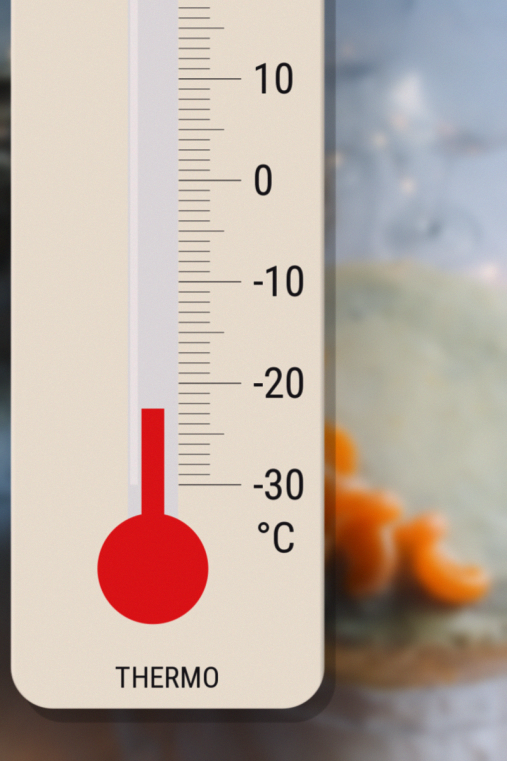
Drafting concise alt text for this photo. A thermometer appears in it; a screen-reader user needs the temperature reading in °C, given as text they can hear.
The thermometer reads -22.5 °C
